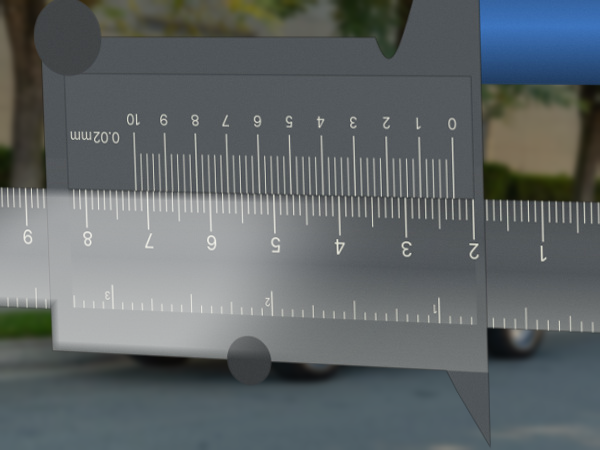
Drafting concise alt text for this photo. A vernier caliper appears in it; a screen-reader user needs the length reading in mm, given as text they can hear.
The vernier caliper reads 22.8 mm
